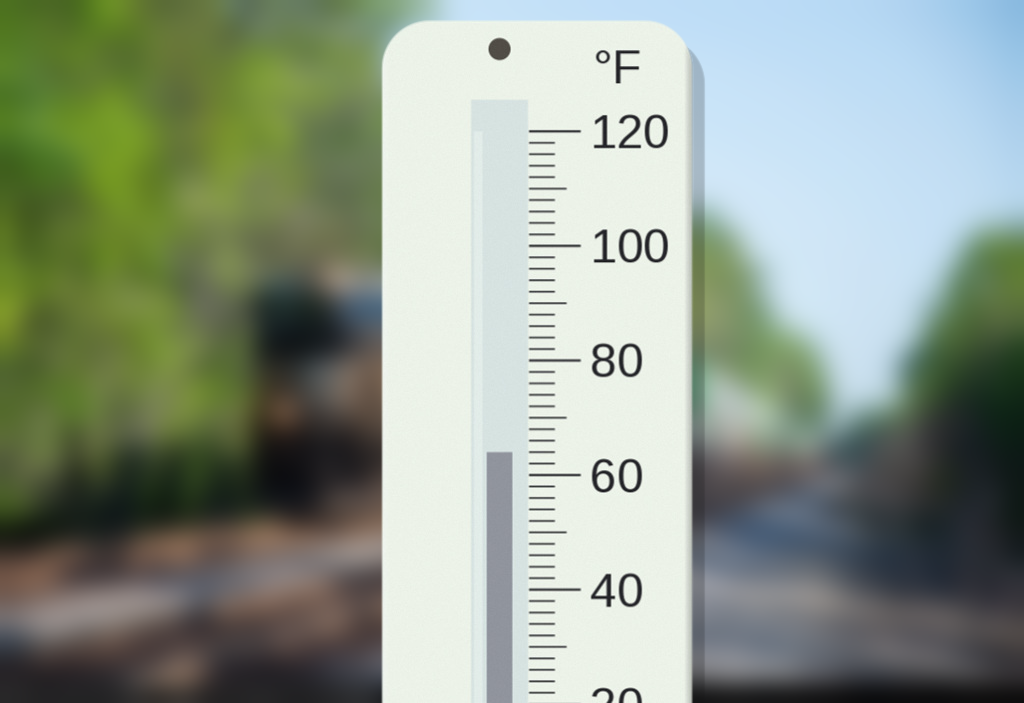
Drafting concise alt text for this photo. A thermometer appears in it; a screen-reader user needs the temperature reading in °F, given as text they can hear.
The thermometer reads 64 °F
